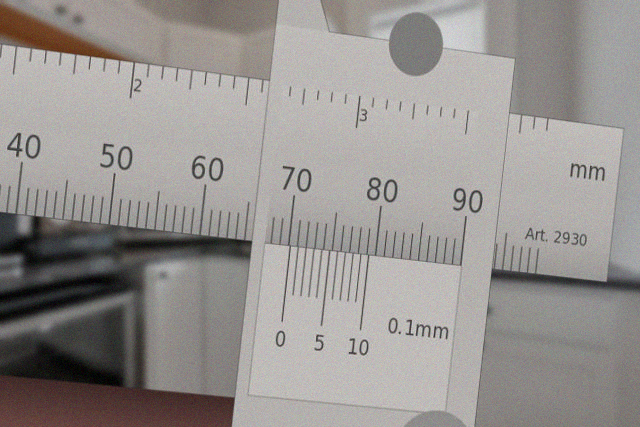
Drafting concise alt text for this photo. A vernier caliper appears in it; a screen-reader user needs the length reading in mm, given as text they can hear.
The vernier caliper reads 70.2 mm
